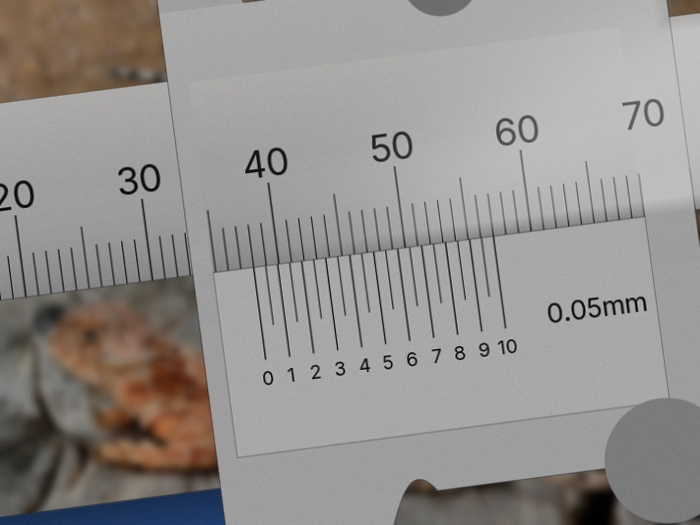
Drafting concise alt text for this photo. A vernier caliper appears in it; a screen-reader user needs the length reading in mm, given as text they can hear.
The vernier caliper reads 38.0 mm
